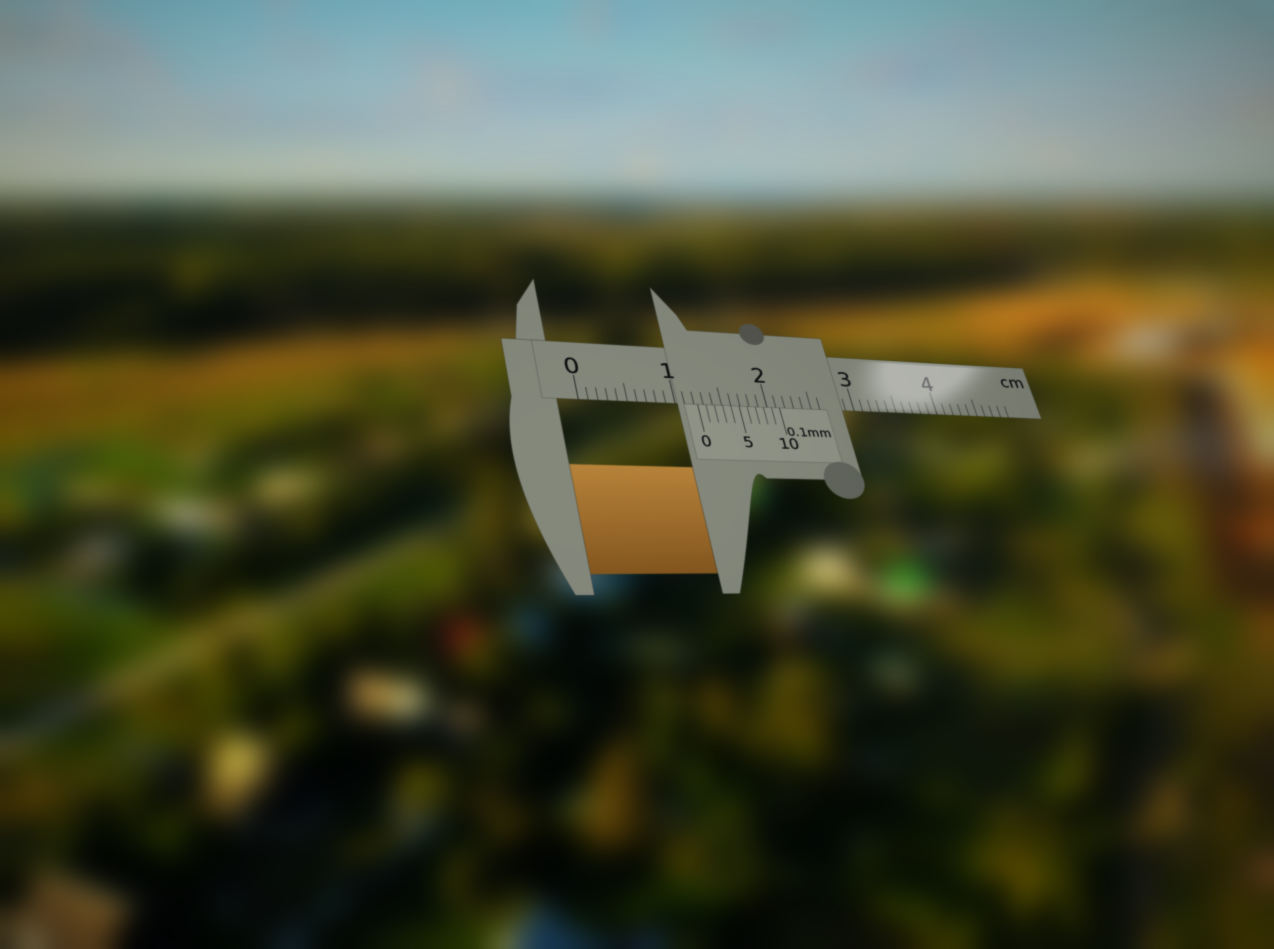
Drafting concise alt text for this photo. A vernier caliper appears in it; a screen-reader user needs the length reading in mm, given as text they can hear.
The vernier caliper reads 12.4 mm
